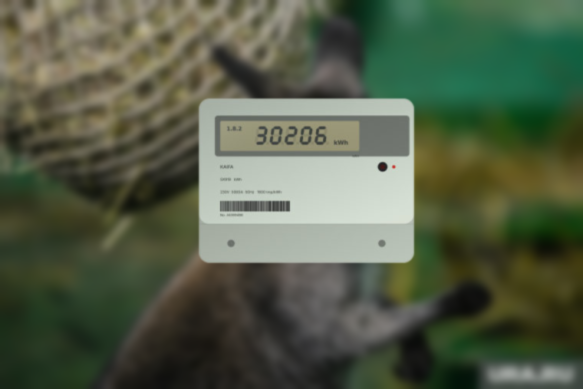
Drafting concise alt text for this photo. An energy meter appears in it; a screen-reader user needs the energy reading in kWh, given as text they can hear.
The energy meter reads 30206 kWh
